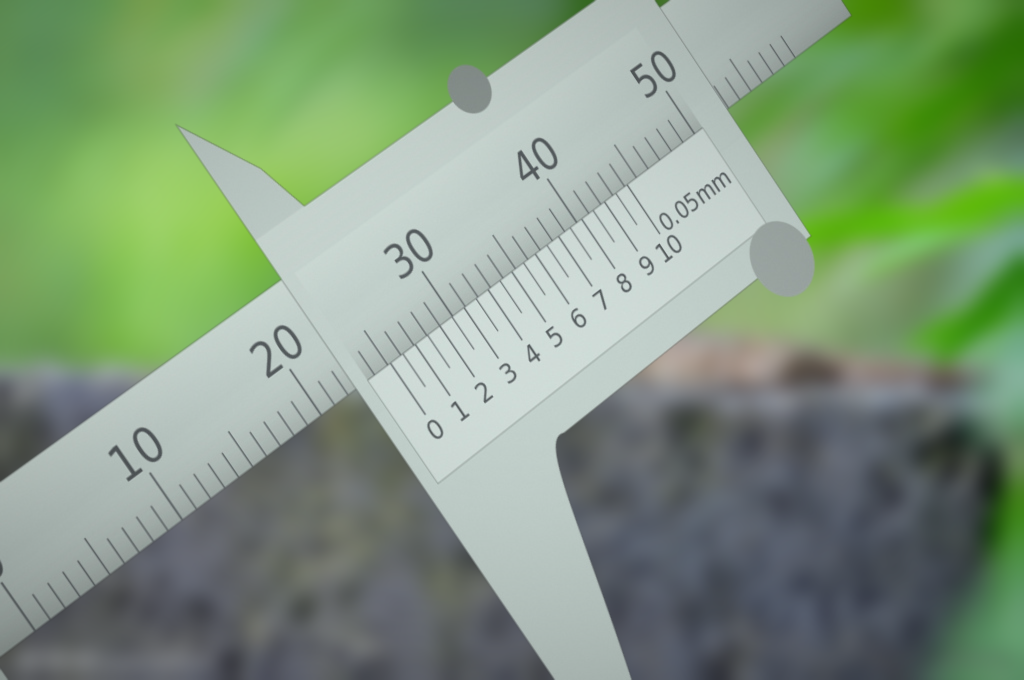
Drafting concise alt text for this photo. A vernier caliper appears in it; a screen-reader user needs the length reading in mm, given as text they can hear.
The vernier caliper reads 25.2 mm
